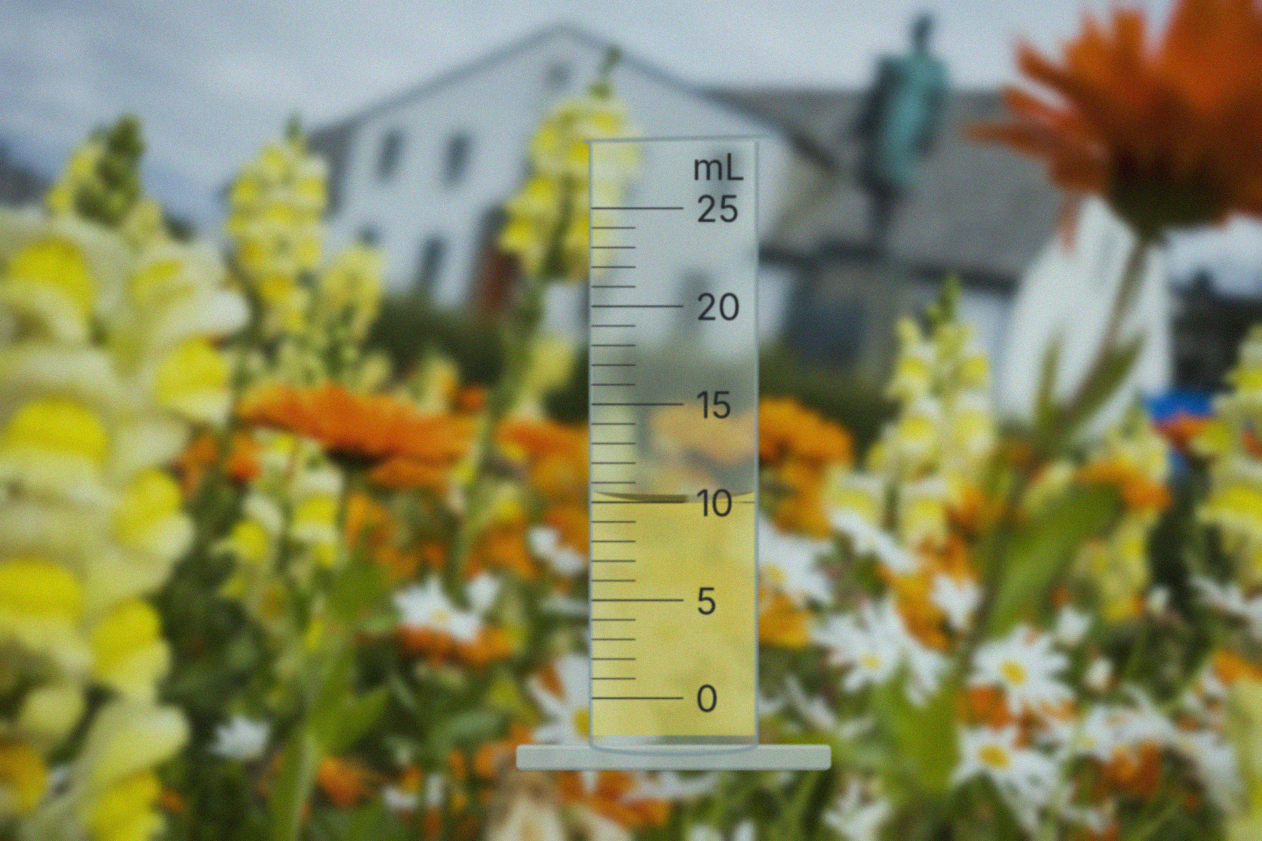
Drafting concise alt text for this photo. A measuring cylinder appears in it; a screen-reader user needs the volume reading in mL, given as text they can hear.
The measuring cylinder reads 10 mL
